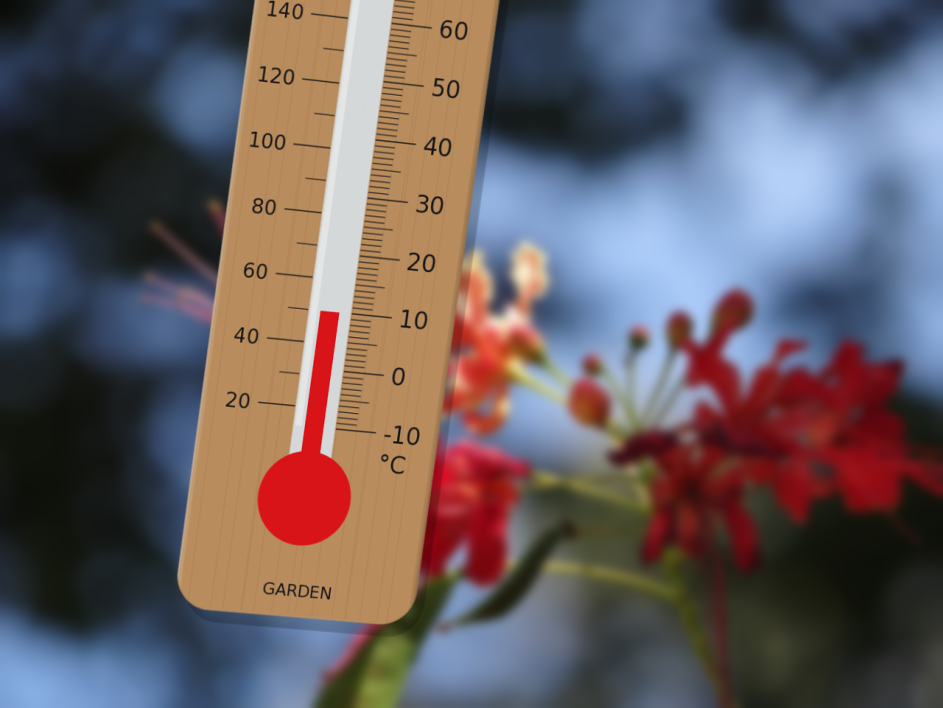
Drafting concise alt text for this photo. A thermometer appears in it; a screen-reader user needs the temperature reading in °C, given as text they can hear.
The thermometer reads 10 °C
